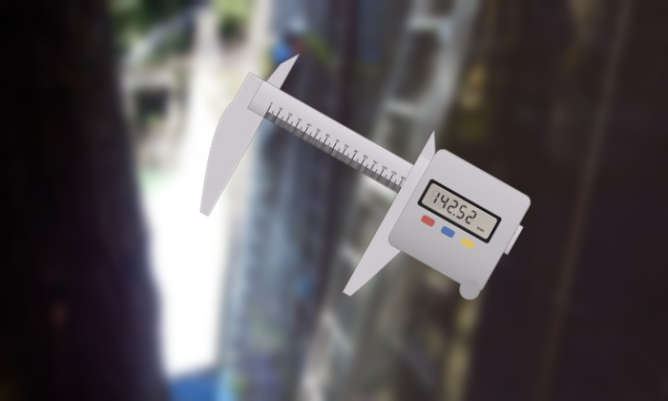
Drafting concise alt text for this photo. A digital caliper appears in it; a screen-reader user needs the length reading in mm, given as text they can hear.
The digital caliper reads 142.52 mm
